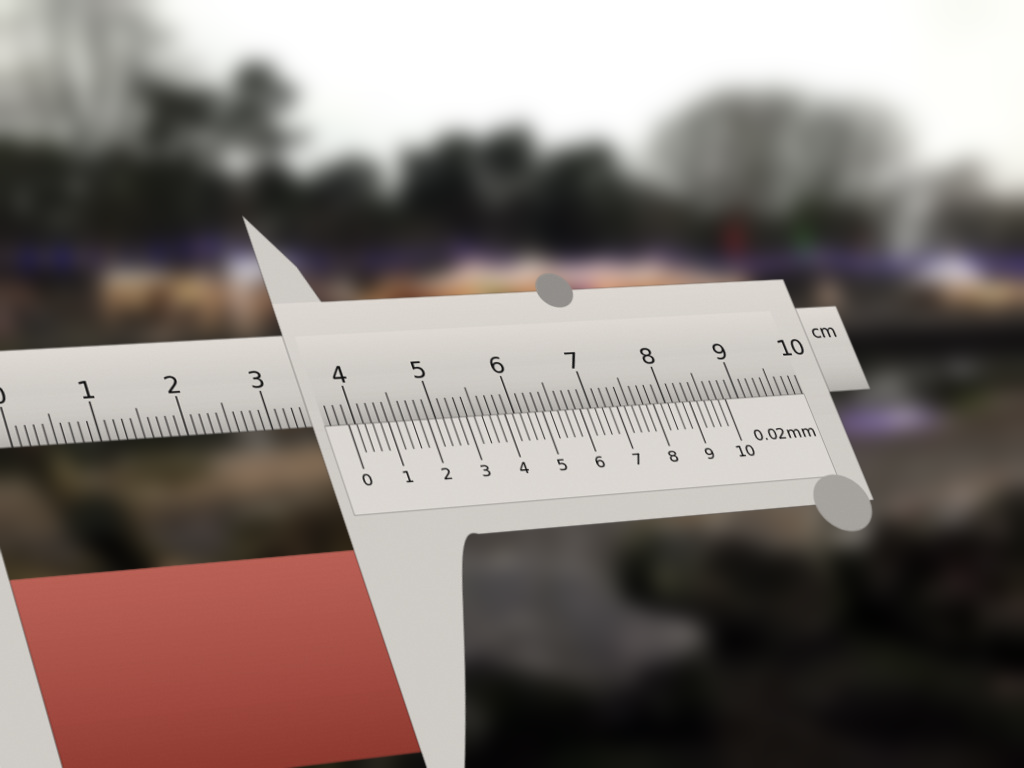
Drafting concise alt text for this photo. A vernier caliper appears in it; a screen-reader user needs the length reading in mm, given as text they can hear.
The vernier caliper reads 39.2 mm
